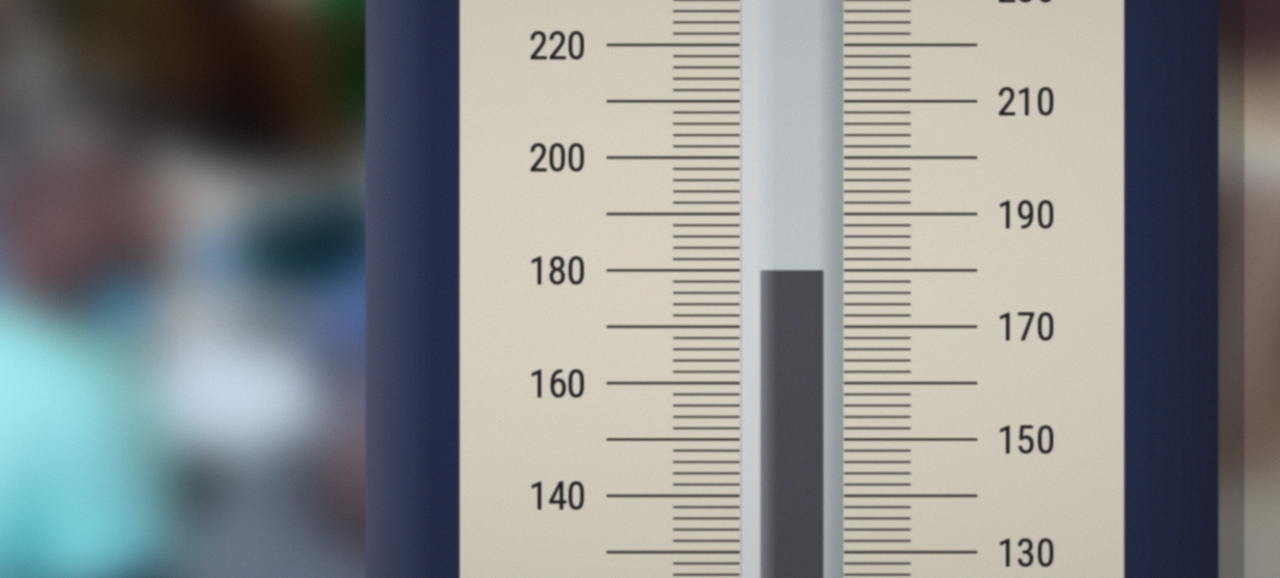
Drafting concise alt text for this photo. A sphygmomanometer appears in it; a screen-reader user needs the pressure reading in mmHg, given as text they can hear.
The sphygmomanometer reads 180 mmHg
